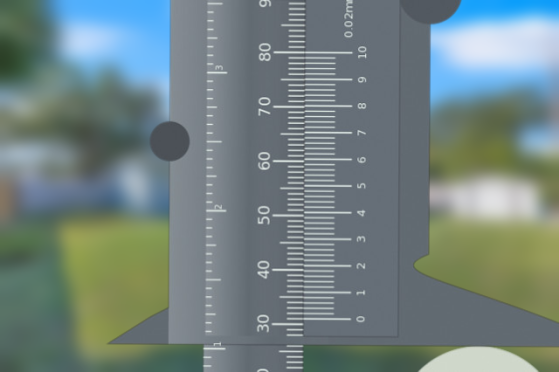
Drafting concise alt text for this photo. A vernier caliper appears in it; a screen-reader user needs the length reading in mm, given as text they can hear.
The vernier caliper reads 31.0 mm
